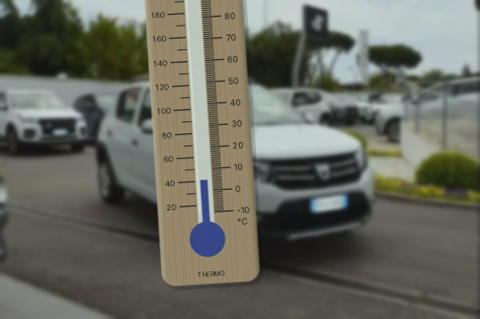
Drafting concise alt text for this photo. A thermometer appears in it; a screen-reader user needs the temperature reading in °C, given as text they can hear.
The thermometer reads 5 °C
